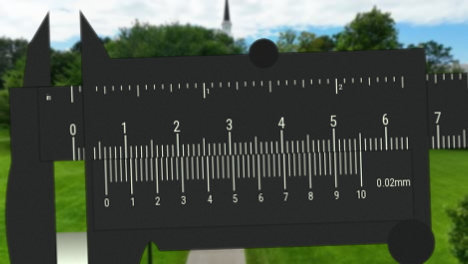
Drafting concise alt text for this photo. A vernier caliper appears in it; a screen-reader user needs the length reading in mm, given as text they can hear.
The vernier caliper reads 6.0 mm
